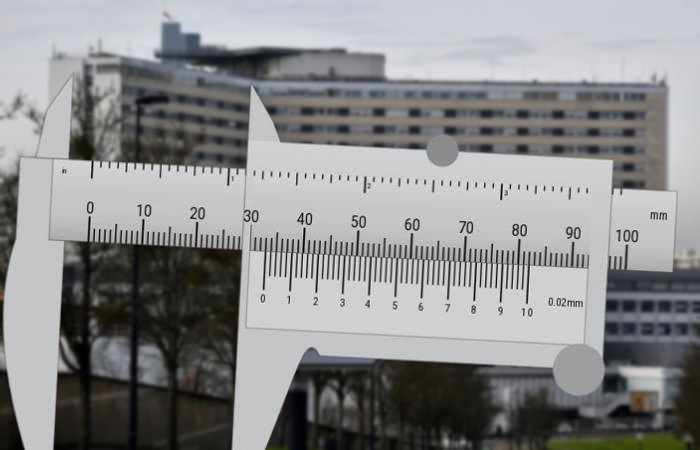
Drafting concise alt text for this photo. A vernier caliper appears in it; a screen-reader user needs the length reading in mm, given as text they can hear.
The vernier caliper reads 33.0 mm
